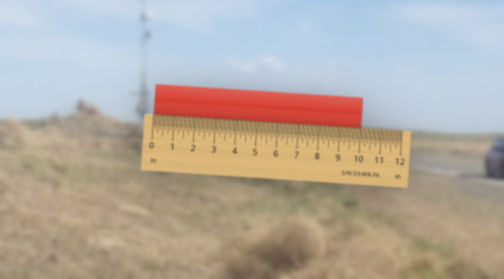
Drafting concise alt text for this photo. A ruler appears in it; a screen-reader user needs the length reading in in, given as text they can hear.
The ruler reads 10 in
